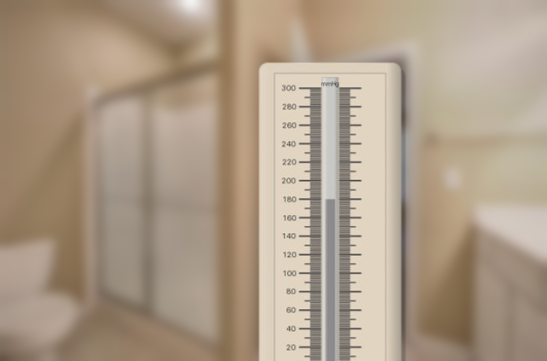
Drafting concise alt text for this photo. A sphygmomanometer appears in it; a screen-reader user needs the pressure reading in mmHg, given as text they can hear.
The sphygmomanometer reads 180 mmHg
